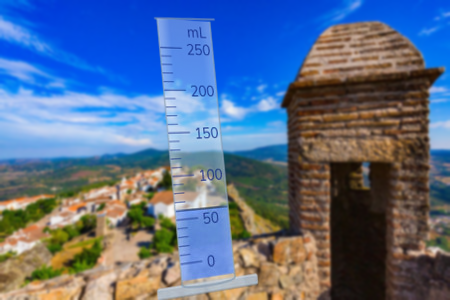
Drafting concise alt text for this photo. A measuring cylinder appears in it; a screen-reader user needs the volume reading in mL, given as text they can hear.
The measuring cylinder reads 60 mL
